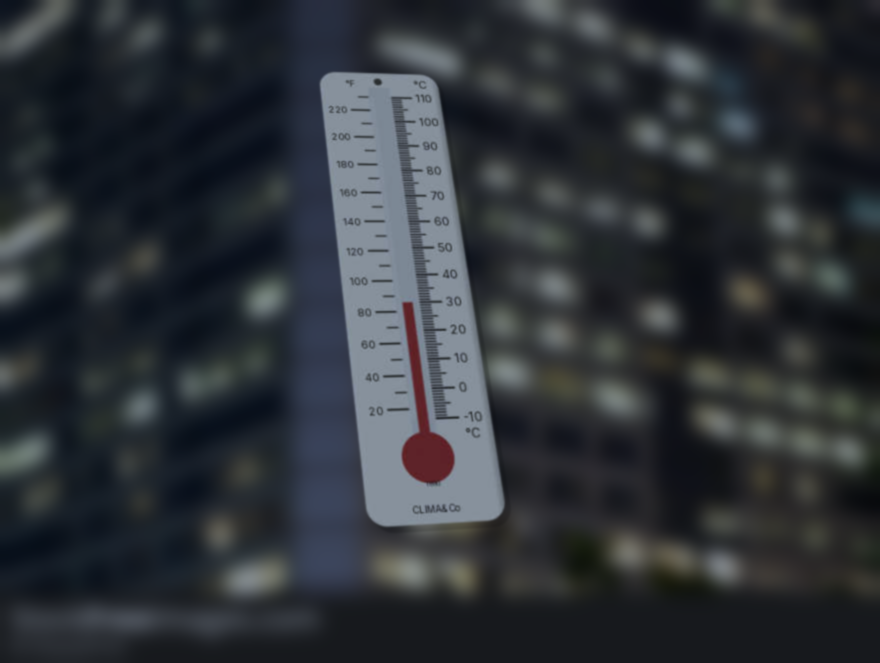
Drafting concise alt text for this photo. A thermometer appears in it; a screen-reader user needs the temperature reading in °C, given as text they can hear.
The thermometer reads 30 °C
